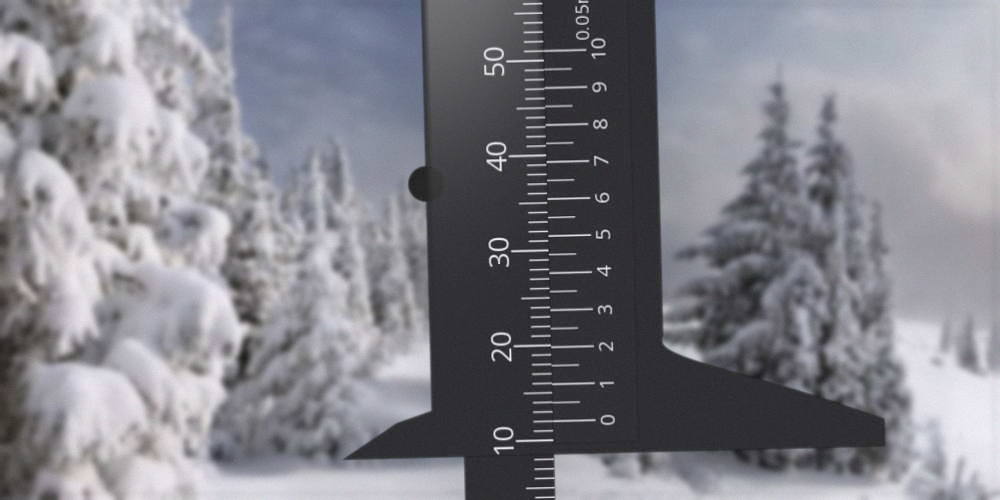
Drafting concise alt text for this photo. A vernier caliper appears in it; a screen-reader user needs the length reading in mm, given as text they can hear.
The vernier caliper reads 12.0 mm
